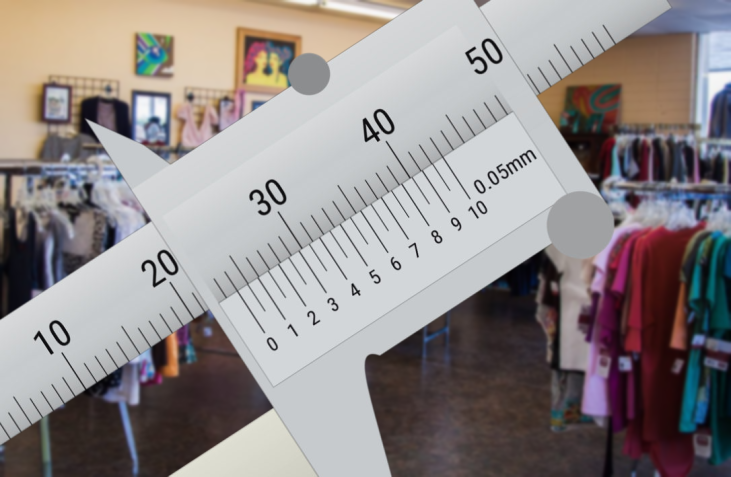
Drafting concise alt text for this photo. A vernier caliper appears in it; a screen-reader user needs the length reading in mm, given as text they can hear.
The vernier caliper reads 24.0 mm
